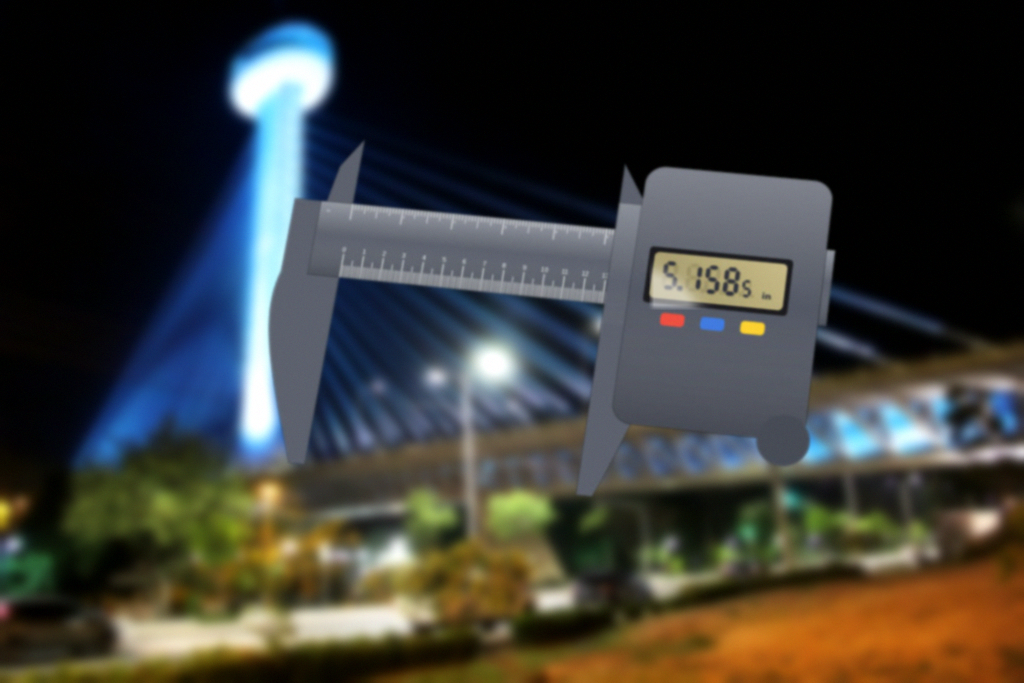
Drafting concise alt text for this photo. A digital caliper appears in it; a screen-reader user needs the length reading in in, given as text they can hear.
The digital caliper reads 5.1585 in
